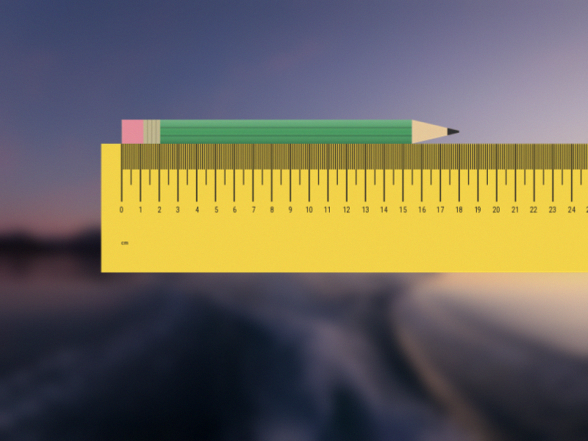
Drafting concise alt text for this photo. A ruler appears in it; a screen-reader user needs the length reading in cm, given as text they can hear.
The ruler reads 18 cm
